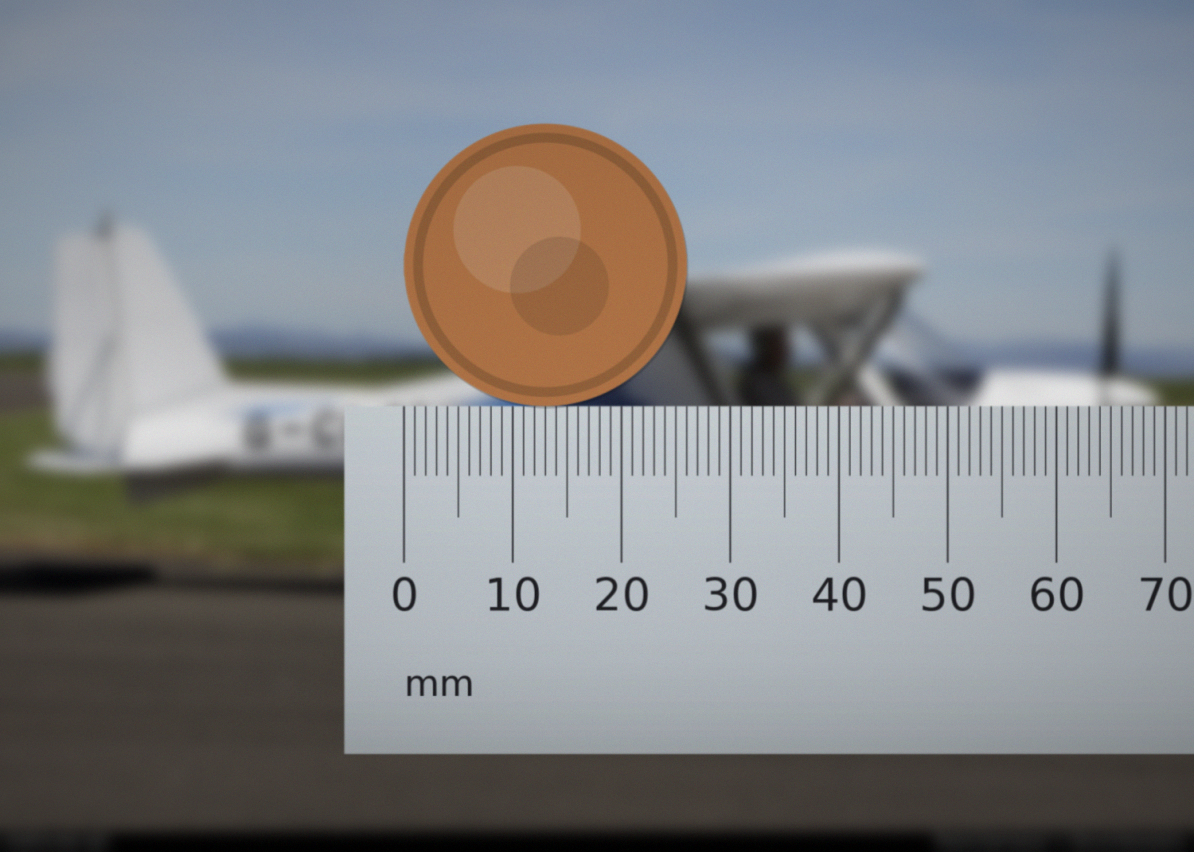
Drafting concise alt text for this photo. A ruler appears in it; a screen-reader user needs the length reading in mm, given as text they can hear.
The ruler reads 26 mm
